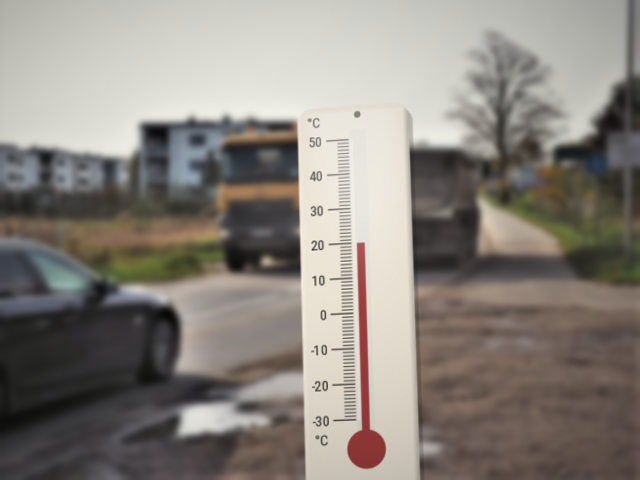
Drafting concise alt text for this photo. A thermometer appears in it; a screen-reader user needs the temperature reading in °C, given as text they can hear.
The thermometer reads 20 °C
